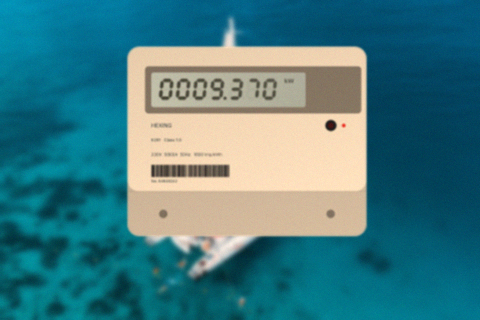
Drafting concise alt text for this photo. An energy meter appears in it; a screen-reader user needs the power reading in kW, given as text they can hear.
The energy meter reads 9.370 kW
